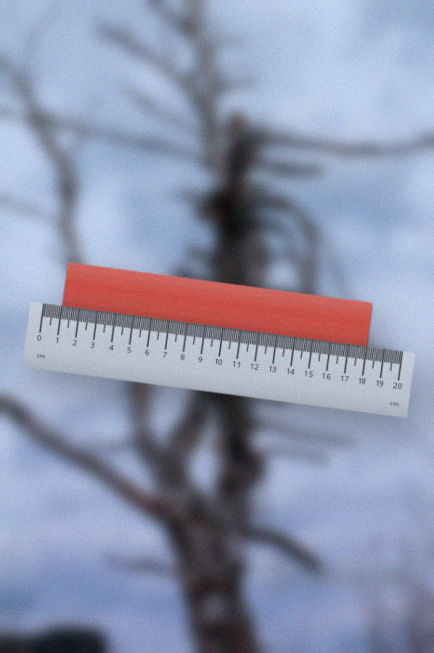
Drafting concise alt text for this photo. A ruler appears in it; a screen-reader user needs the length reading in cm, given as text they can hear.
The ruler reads 17 cm
